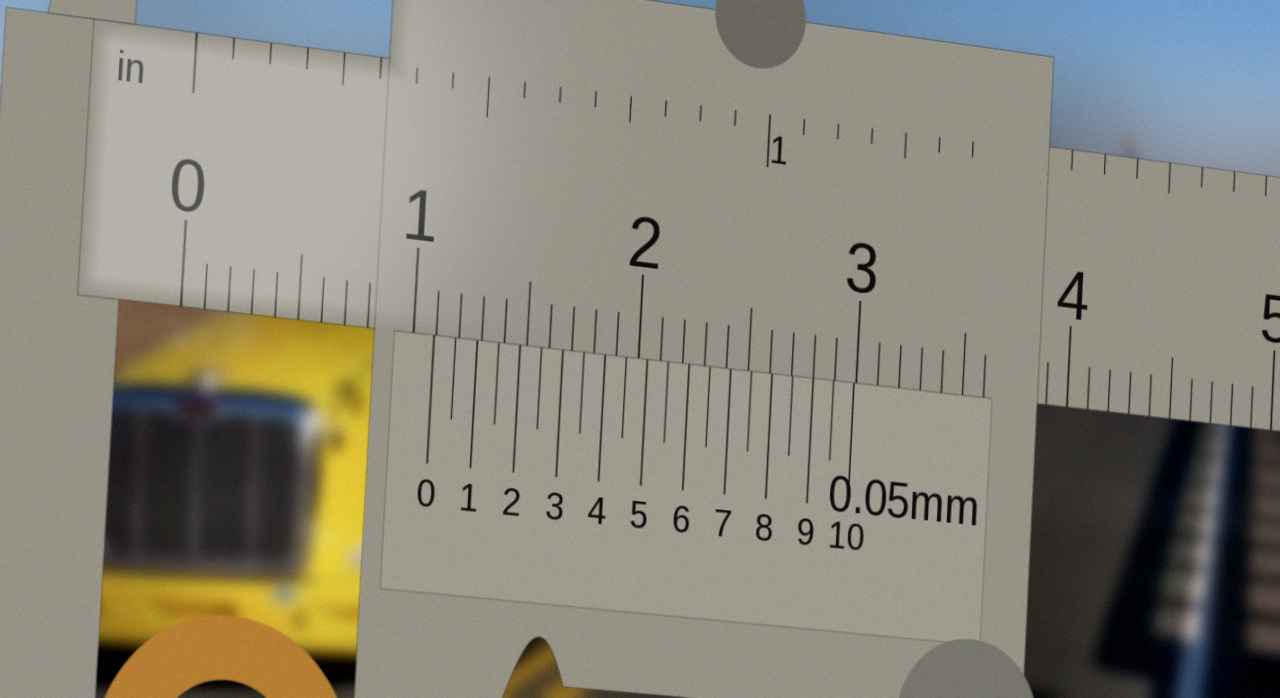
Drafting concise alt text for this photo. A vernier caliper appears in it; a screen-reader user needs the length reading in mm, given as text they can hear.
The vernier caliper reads 10.9 mm
